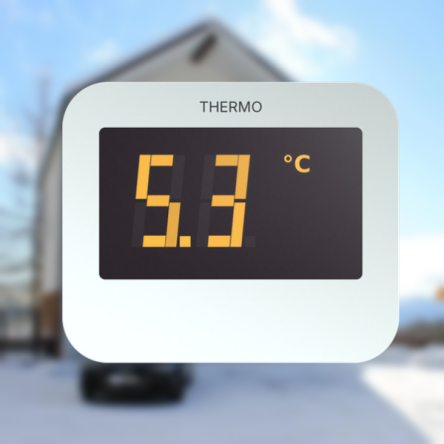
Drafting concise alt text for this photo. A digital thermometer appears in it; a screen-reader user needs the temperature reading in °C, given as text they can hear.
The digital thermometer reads 5.3 °C
